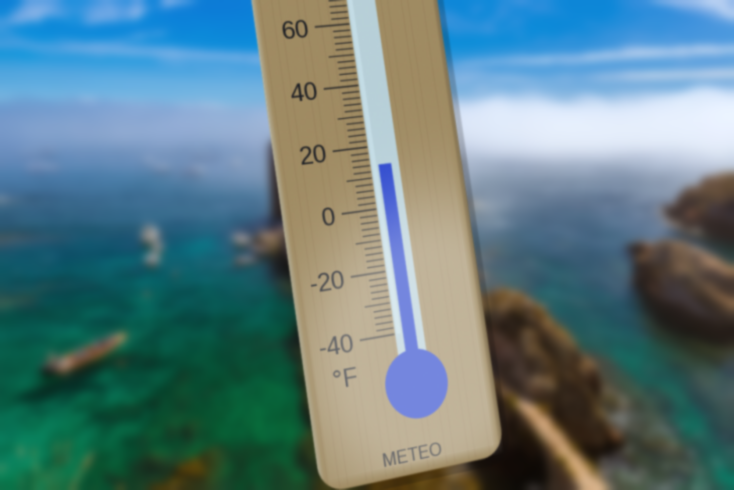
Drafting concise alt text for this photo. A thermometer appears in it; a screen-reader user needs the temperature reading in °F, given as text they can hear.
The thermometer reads 14 °F
